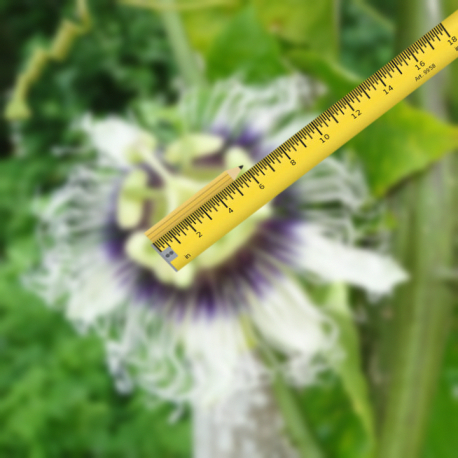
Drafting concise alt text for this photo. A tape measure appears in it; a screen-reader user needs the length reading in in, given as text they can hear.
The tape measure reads 6 in
